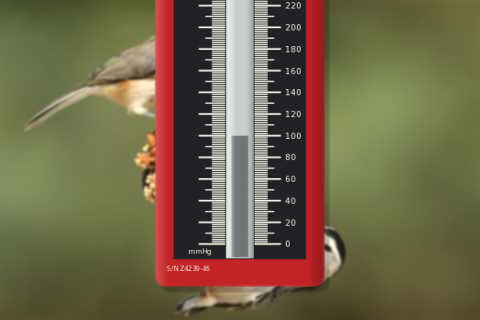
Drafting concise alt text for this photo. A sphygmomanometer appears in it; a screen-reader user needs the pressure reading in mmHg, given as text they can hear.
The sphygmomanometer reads 100 mmHg
